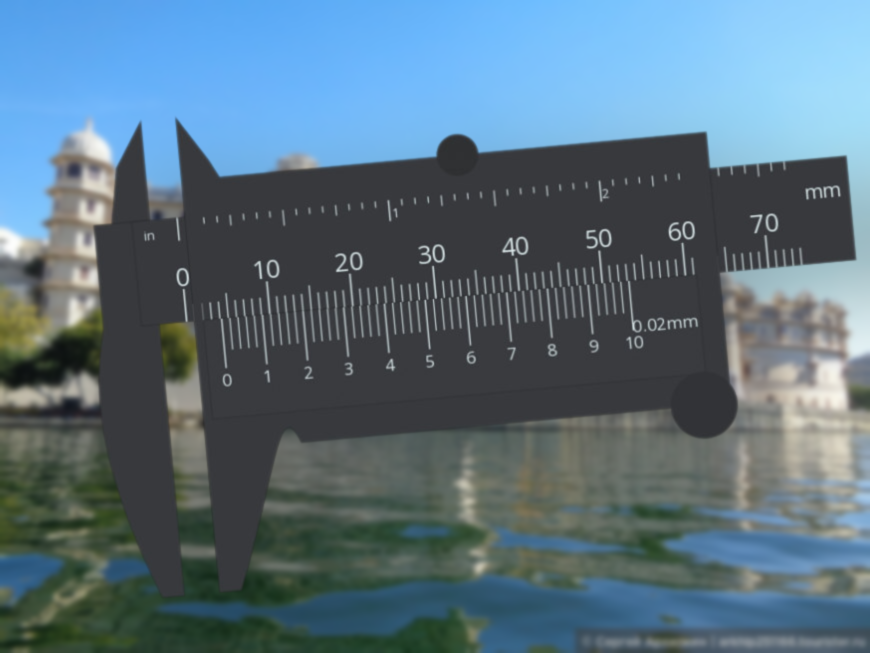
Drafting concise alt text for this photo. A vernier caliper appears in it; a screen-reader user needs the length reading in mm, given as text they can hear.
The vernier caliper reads 4.2 mm
